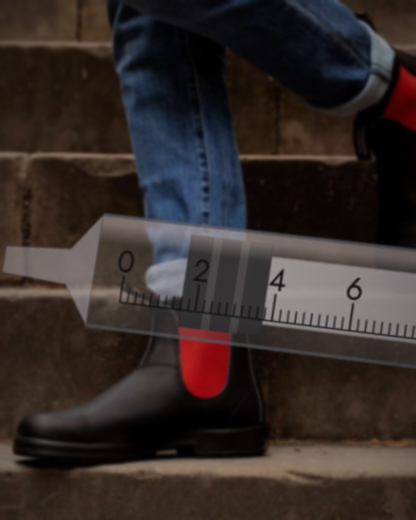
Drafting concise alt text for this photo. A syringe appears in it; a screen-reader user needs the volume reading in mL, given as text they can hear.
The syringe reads 1.6 mL
